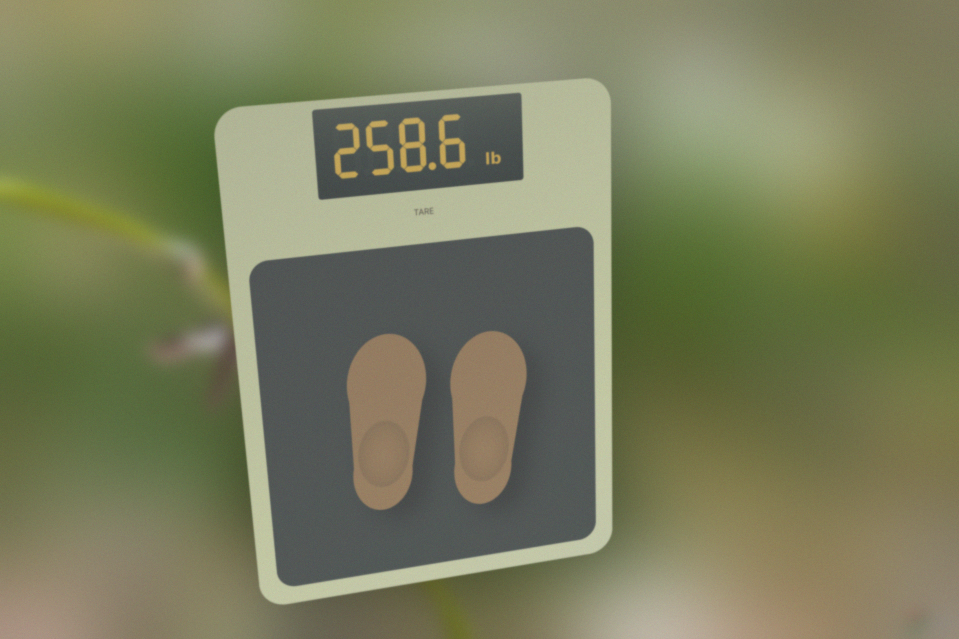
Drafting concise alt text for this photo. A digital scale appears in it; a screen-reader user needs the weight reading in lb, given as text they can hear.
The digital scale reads 258.6 lb
